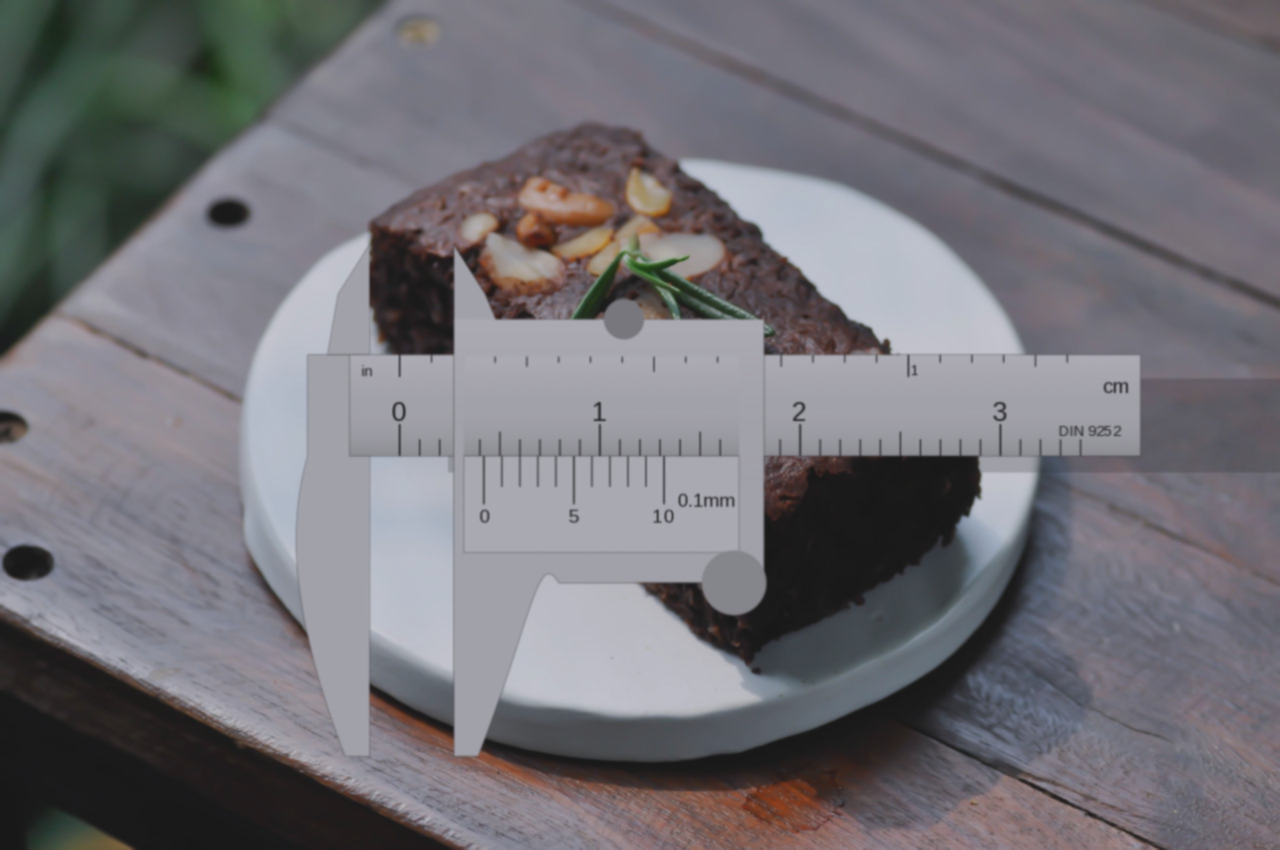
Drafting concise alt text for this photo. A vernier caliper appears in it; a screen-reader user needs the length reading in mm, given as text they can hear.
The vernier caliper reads 4.2 mm
